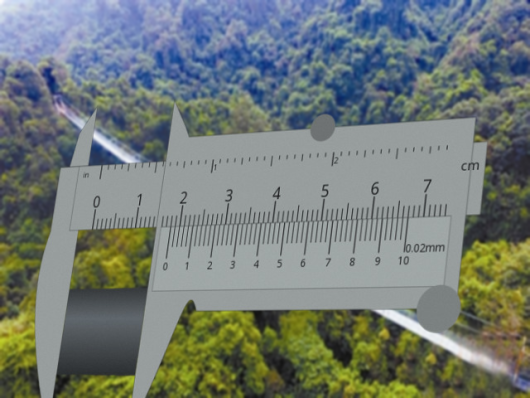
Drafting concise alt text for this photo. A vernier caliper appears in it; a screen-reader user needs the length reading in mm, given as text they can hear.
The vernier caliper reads 18.0 mm
